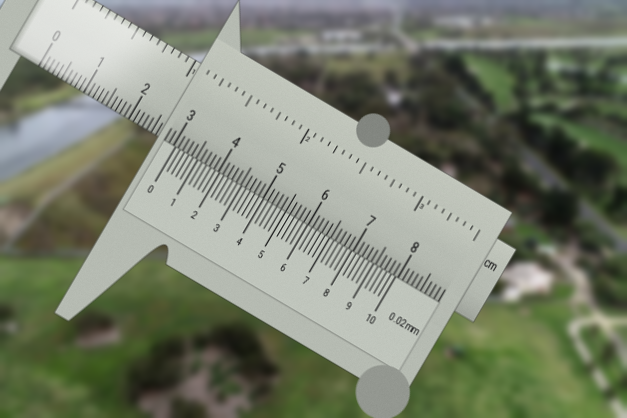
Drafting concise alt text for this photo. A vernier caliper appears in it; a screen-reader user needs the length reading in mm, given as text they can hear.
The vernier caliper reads 30.5 mm
